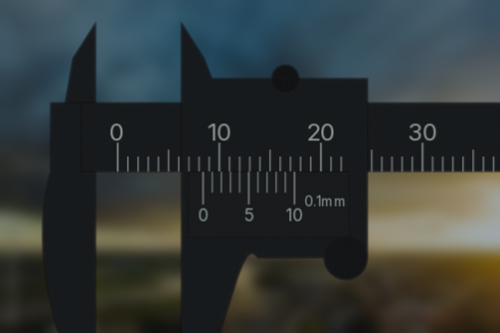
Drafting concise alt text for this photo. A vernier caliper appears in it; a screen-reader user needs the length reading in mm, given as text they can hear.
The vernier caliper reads 8.4 mm
